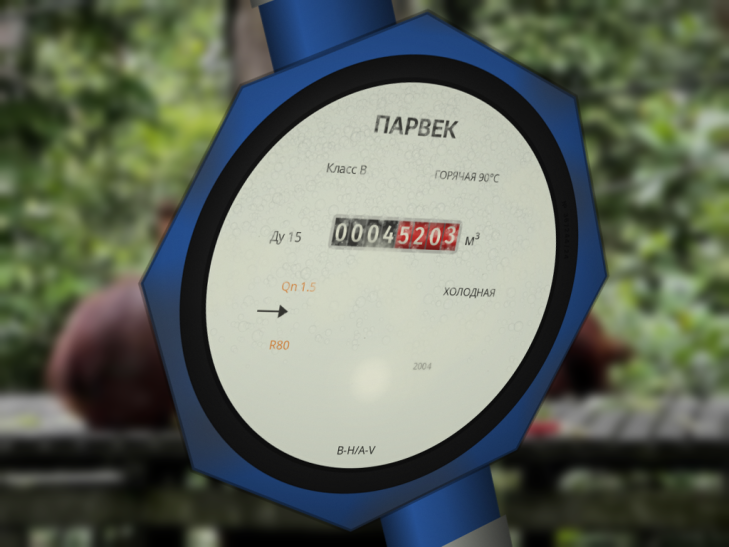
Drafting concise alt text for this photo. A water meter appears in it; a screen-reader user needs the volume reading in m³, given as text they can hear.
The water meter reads 4.5203 m³
